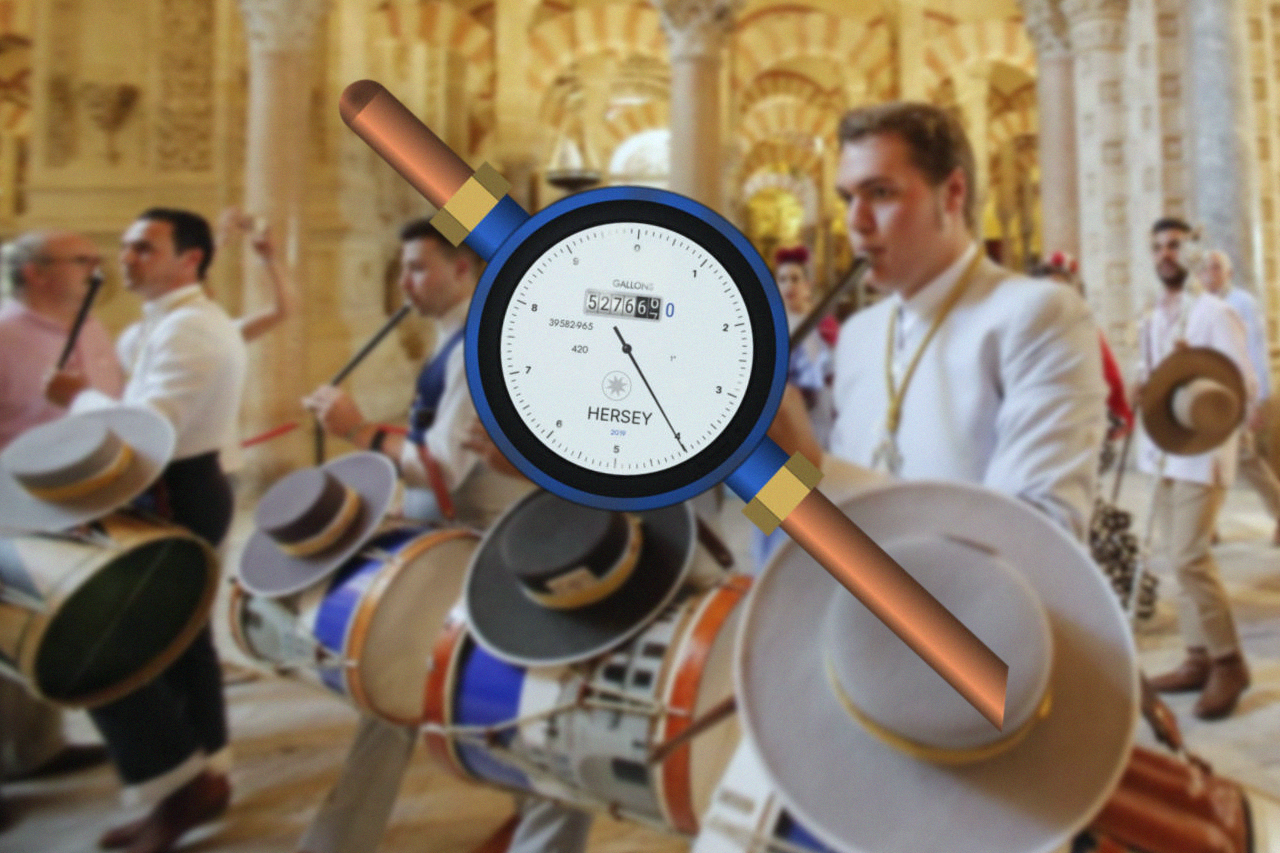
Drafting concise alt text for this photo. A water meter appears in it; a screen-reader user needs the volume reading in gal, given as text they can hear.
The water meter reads 5276664.0 gal
